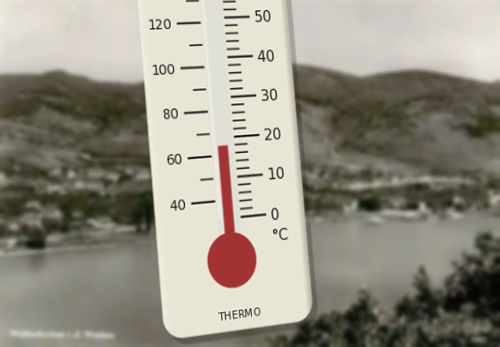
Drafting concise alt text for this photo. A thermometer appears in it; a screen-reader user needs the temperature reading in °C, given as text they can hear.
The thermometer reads 18 °C
